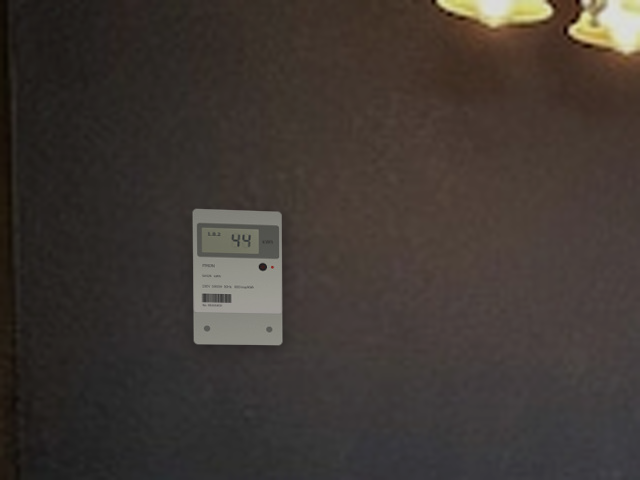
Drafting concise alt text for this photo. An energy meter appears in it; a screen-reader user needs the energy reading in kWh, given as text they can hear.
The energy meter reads 44 kWh
